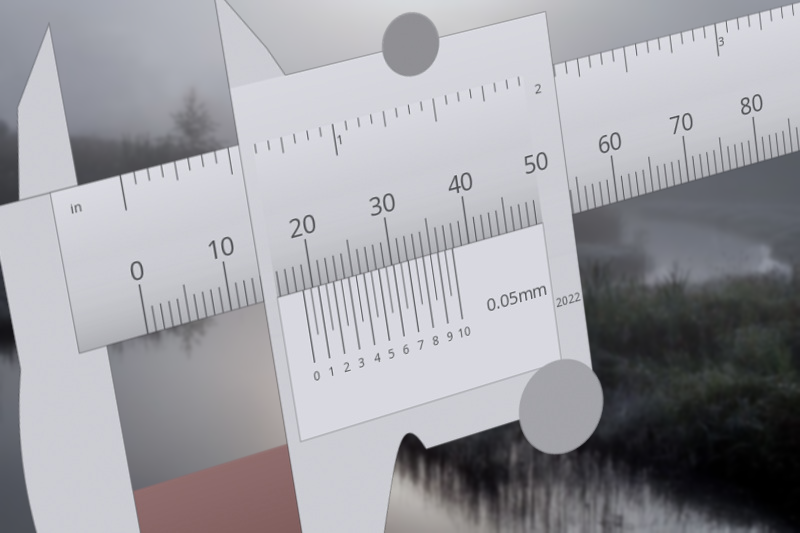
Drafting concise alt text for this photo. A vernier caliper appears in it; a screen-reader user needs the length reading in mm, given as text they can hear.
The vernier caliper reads 18.8 mm
